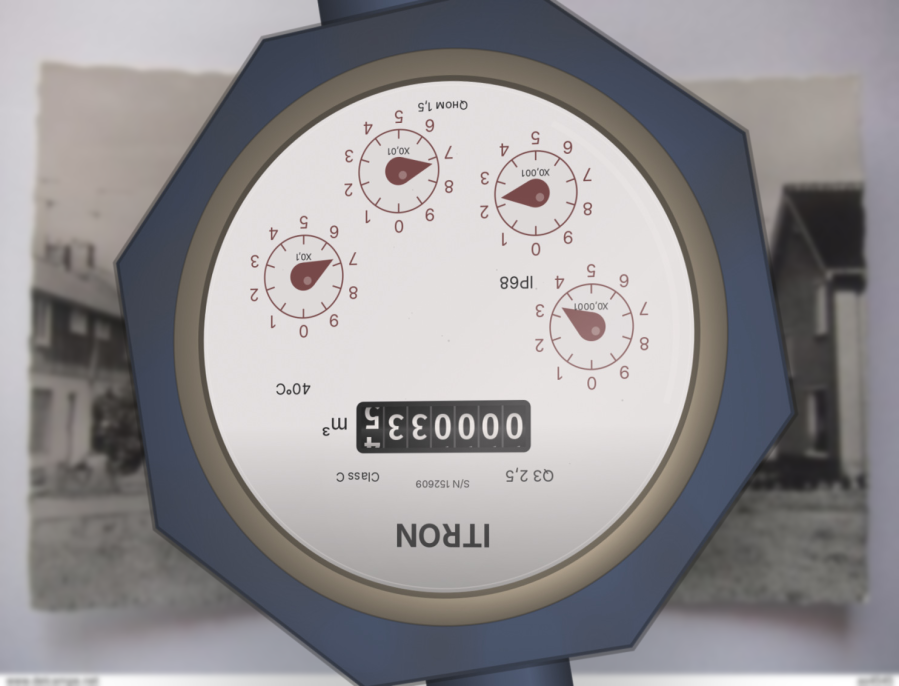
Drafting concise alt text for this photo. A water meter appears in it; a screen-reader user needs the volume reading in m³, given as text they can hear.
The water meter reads 334.6723 m³
